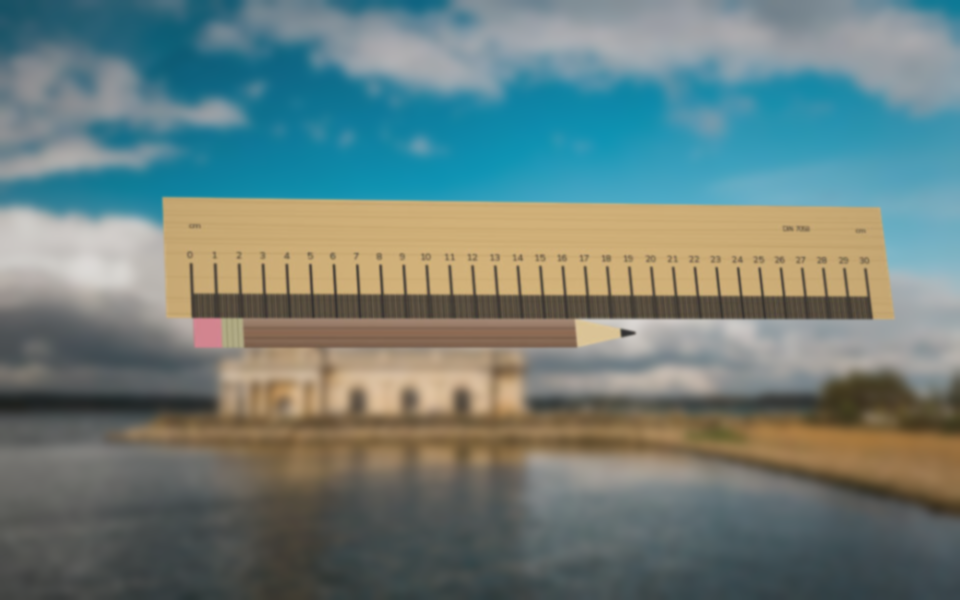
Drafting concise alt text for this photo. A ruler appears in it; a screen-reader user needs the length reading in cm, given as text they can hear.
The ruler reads 19 cm
